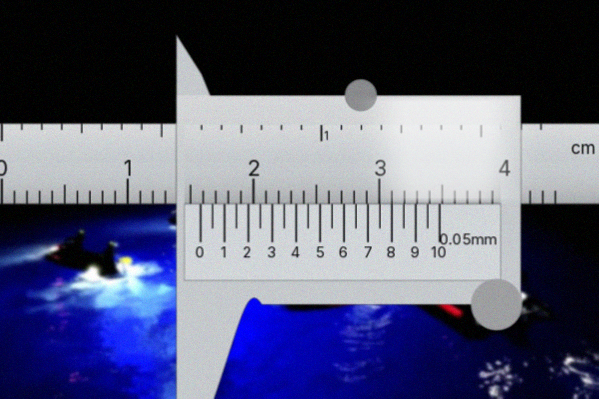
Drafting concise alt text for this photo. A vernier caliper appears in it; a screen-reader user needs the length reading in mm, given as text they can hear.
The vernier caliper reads 15.8 mm
